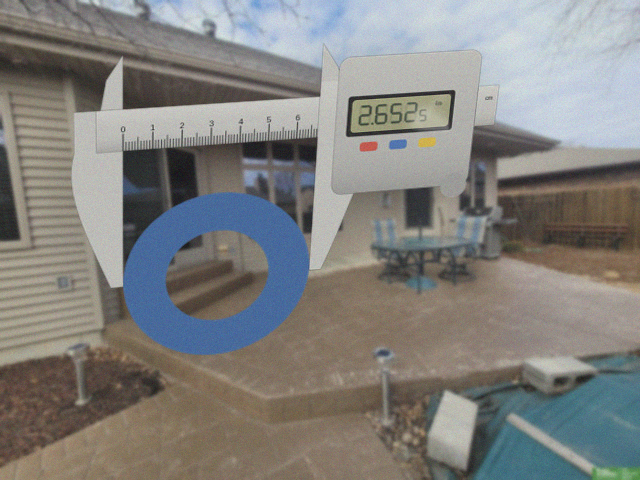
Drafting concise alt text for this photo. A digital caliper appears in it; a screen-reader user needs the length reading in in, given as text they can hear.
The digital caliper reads 2.6525 in
